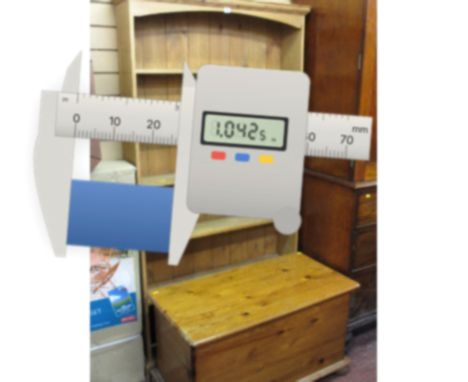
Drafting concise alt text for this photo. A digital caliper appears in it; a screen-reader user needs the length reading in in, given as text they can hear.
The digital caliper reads 1.0425 in
